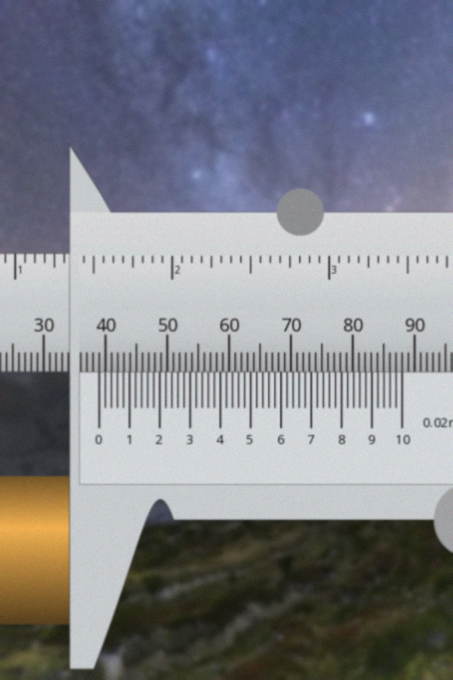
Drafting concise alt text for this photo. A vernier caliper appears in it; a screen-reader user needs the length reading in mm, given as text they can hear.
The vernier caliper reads 39.0 mm
